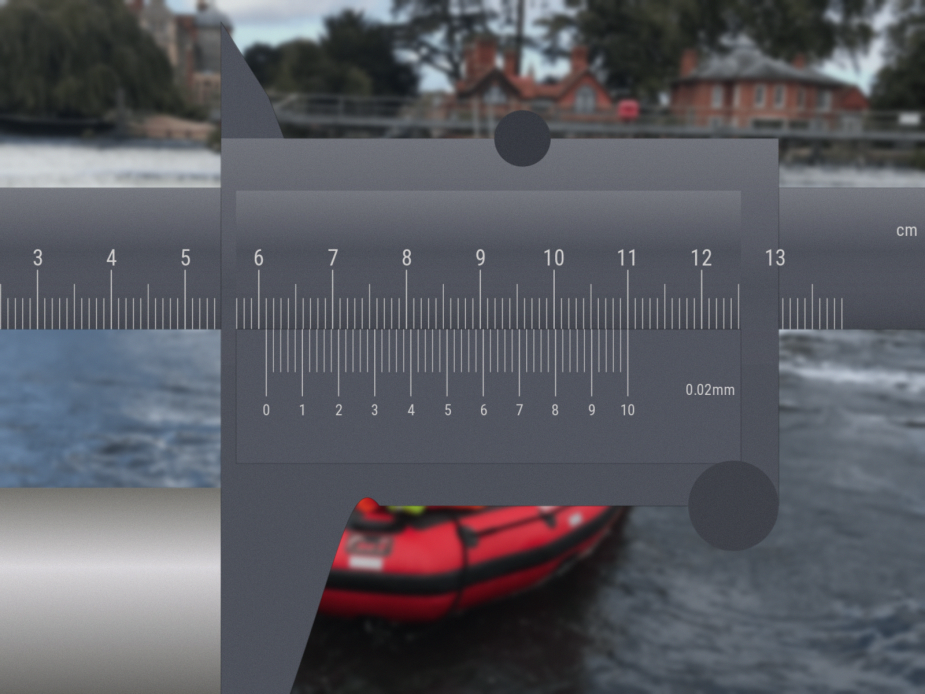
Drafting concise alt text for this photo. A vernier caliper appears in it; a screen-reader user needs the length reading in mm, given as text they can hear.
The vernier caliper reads 61.0 mm
